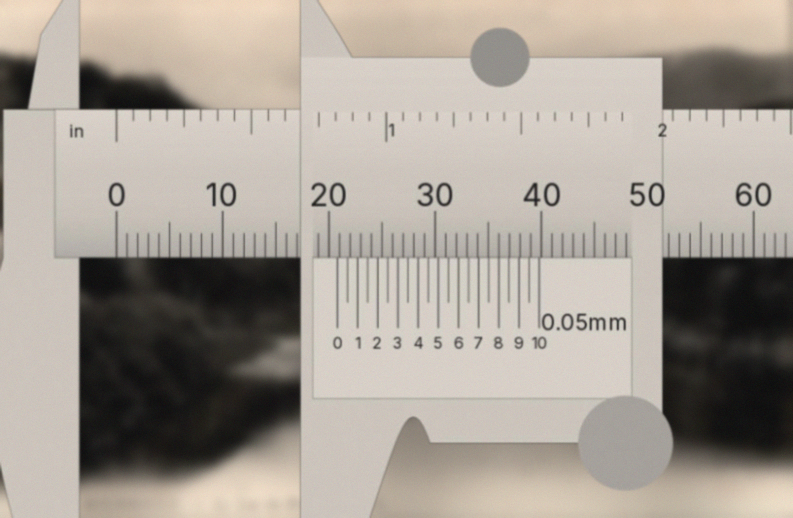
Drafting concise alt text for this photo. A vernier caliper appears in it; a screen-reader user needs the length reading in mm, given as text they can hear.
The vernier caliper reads 20.8 mm
